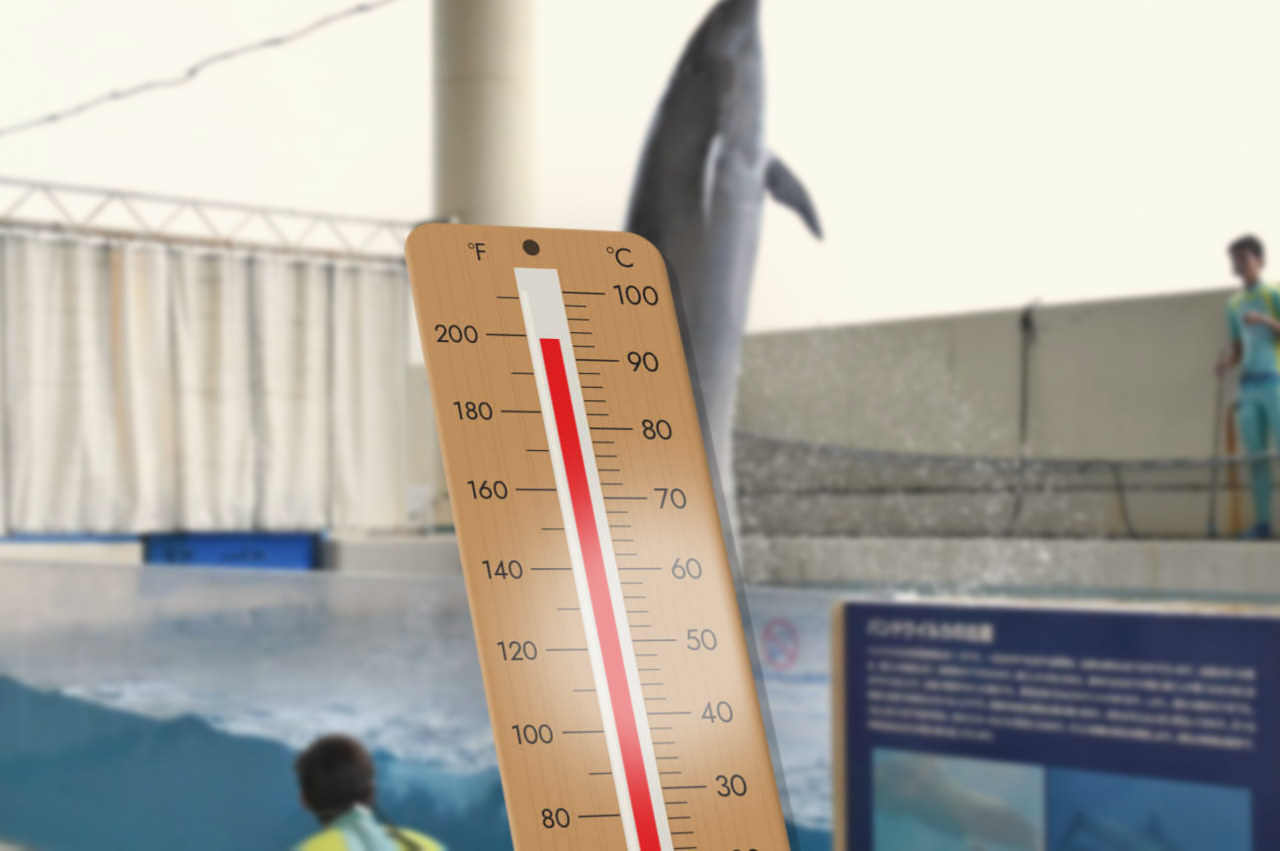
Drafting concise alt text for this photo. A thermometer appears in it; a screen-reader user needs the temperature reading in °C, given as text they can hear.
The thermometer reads 93 °C
